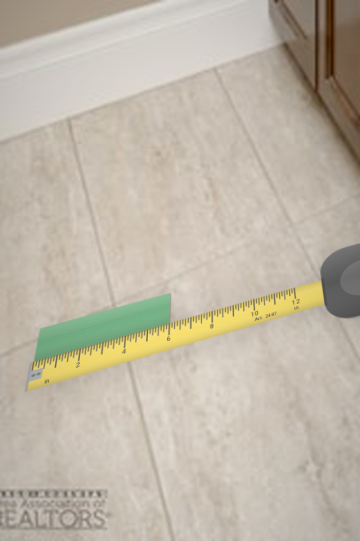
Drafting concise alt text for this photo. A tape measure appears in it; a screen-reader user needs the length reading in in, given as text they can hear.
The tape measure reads 6 in
